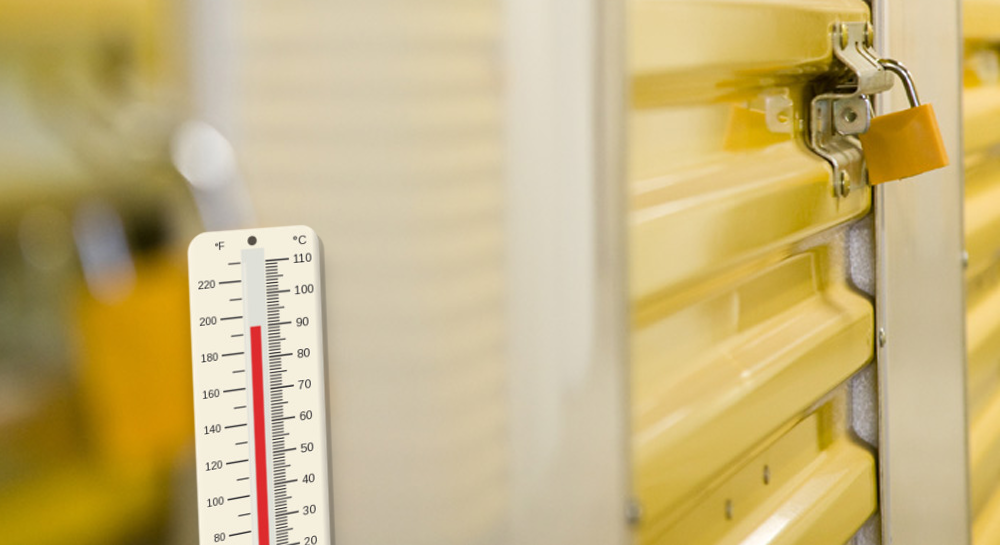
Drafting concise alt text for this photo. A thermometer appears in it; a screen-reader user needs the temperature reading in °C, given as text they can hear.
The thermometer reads 90 °C
